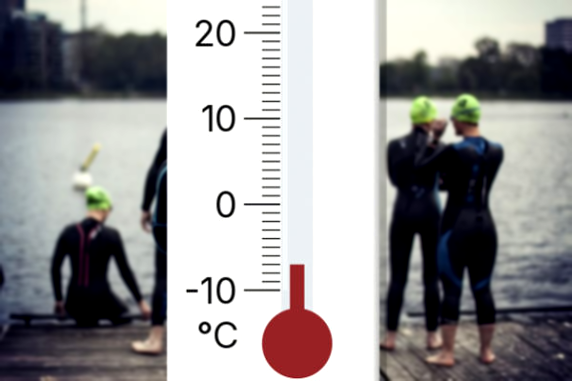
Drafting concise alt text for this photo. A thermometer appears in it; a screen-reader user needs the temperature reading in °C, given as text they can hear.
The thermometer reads -7 °C
